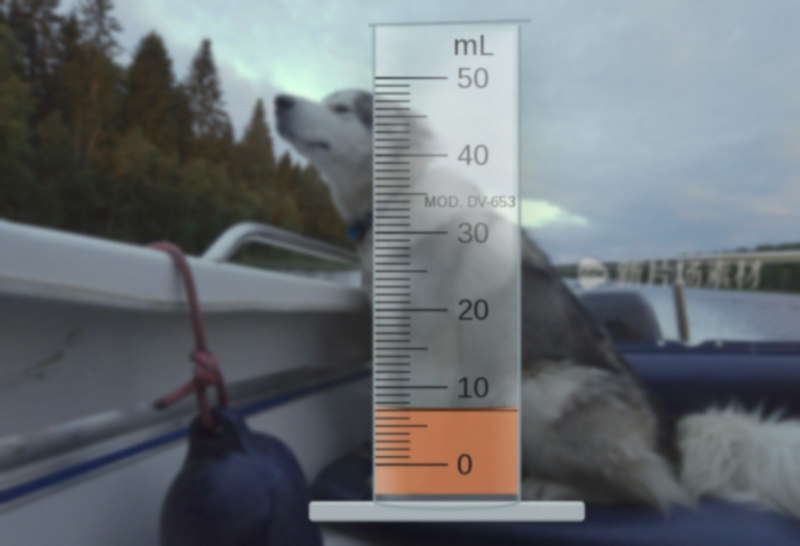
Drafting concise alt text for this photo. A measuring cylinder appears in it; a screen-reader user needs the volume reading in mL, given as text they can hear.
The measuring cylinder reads 7 mL
